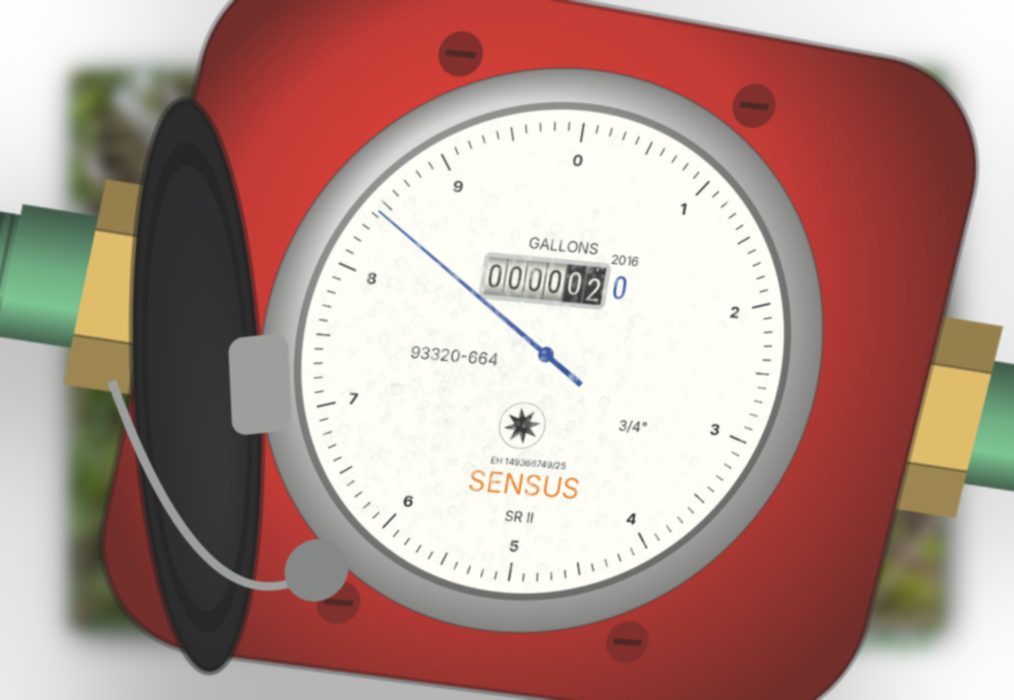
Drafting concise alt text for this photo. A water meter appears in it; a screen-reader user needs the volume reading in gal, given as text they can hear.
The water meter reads 18.4 gal
